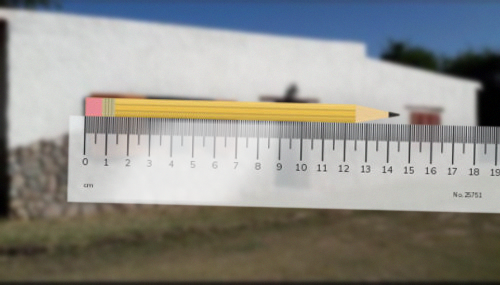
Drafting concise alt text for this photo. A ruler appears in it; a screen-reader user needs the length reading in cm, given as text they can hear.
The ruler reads 14.5 cm
